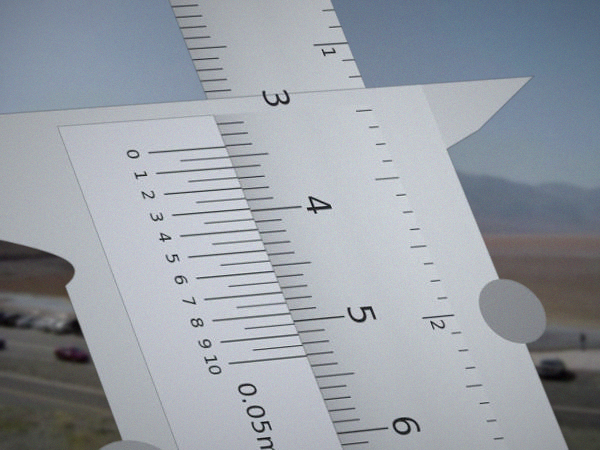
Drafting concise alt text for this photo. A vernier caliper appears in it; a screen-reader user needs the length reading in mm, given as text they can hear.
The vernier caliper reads 34.1 mm
